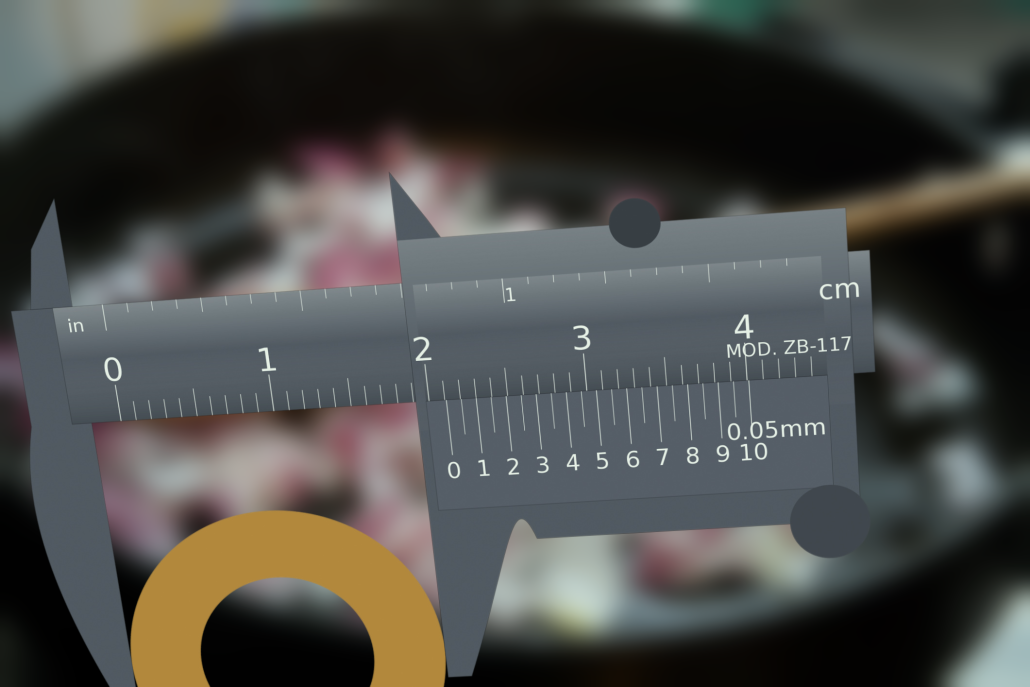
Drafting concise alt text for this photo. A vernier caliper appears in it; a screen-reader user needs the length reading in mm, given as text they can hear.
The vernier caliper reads 21.1 mm
